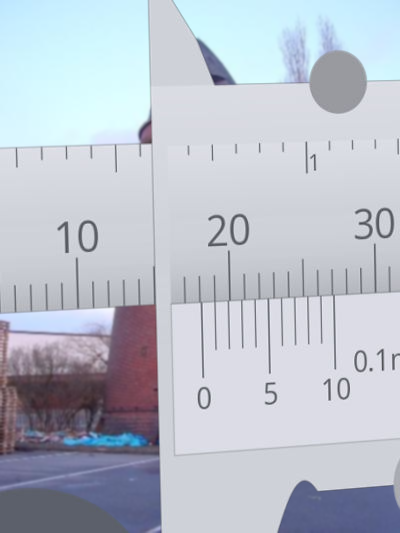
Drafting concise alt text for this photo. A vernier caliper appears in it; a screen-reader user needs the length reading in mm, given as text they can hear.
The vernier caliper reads 18.1 mm
